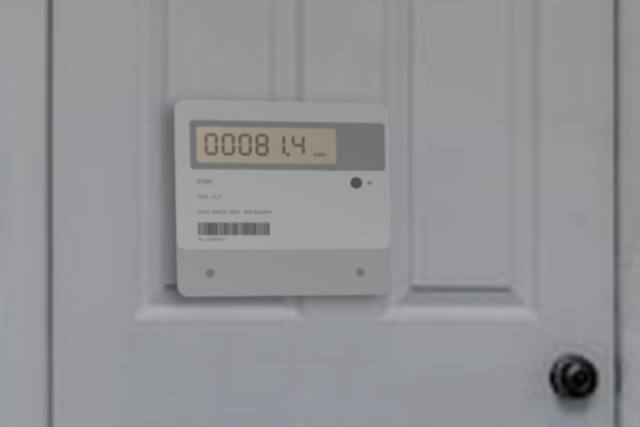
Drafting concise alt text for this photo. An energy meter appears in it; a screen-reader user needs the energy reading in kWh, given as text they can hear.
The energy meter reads 81.4 kWh
